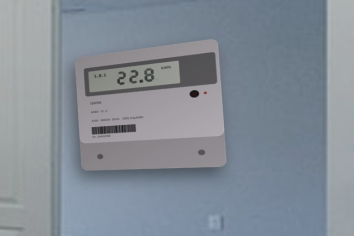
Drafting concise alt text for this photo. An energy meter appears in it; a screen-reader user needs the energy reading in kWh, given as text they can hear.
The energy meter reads 22.8 kWh
